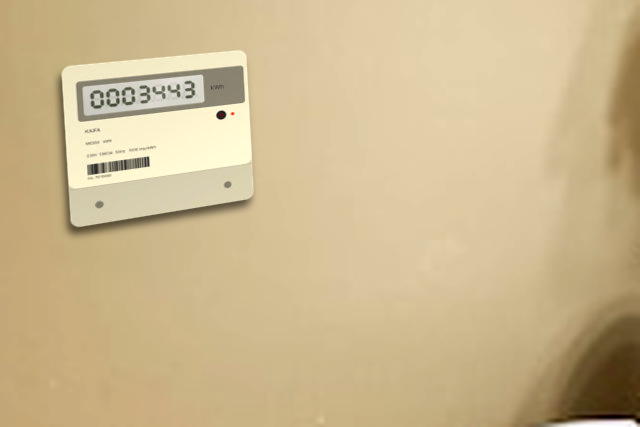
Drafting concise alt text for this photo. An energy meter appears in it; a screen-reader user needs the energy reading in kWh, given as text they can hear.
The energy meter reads 3443 kWh
